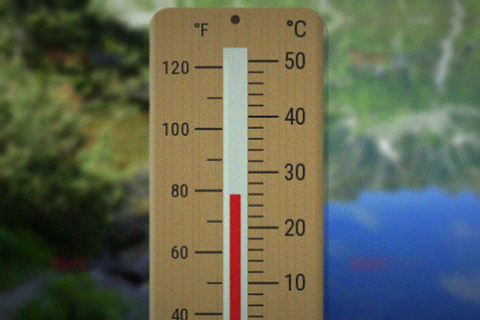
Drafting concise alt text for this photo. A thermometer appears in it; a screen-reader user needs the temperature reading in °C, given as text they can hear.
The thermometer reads 26 °C
